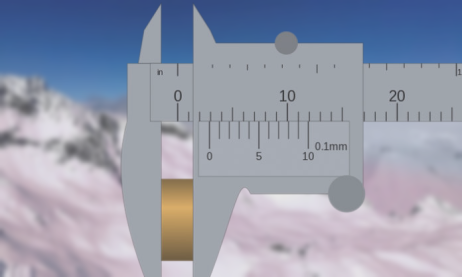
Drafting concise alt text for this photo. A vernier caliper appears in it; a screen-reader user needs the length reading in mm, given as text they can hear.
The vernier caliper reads 2.9 mm
